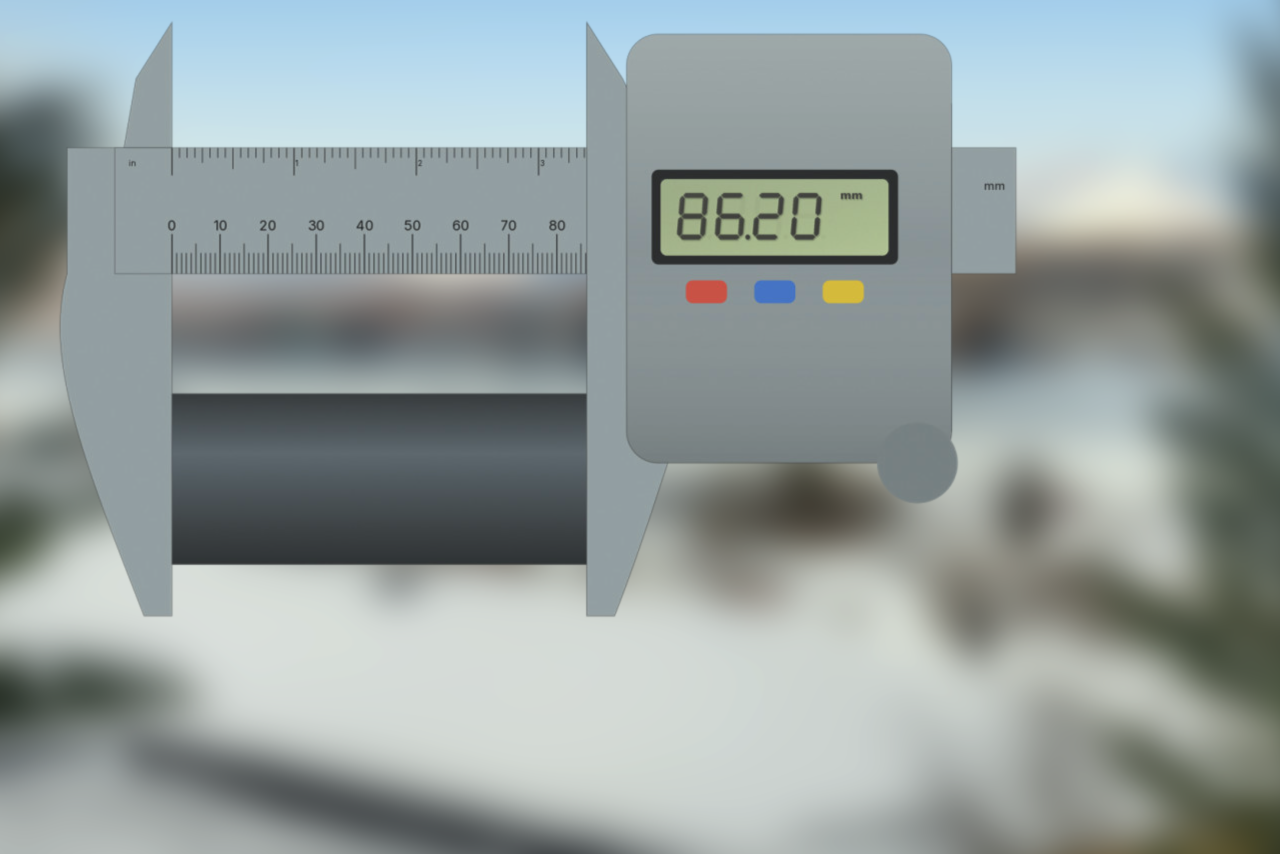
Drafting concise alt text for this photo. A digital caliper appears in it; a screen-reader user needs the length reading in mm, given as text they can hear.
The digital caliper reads 86.20 mm
